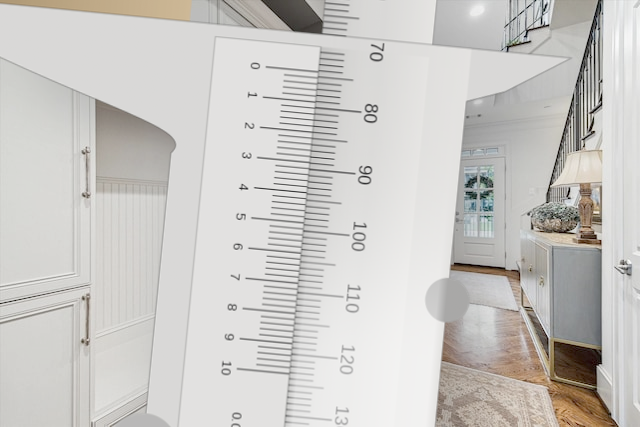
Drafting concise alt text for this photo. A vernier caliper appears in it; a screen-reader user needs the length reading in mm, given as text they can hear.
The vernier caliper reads 74.2 mm
